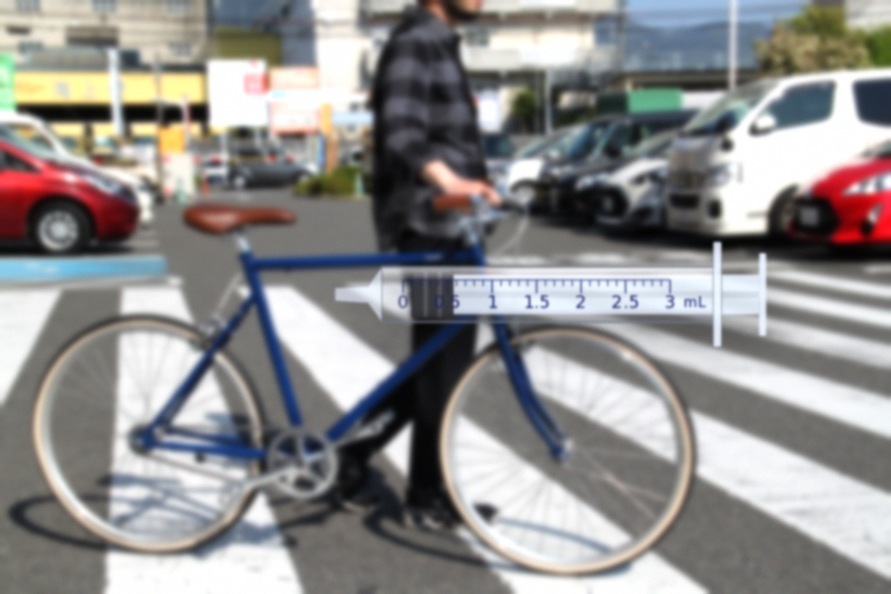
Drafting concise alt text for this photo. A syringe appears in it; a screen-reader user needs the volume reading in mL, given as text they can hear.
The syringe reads 0.1 mL
